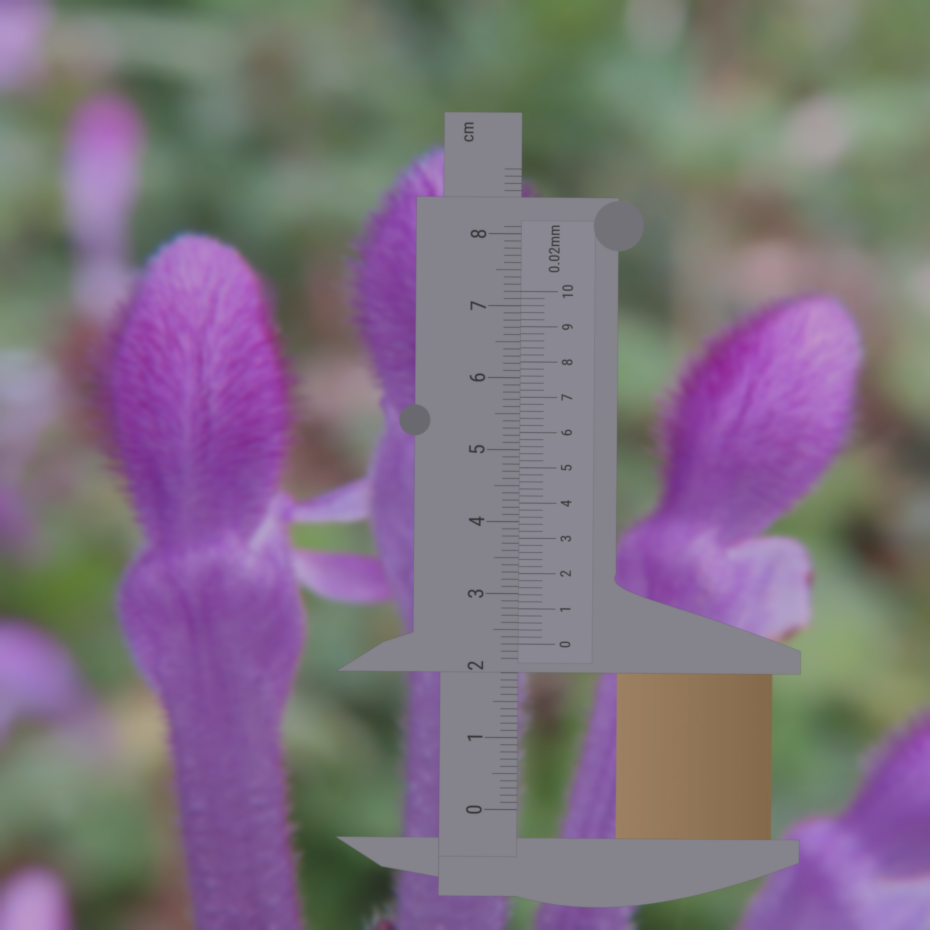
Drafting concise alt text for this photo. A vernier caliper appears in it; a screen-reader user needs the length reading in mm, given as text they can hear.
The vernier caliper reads 23.0 mm
